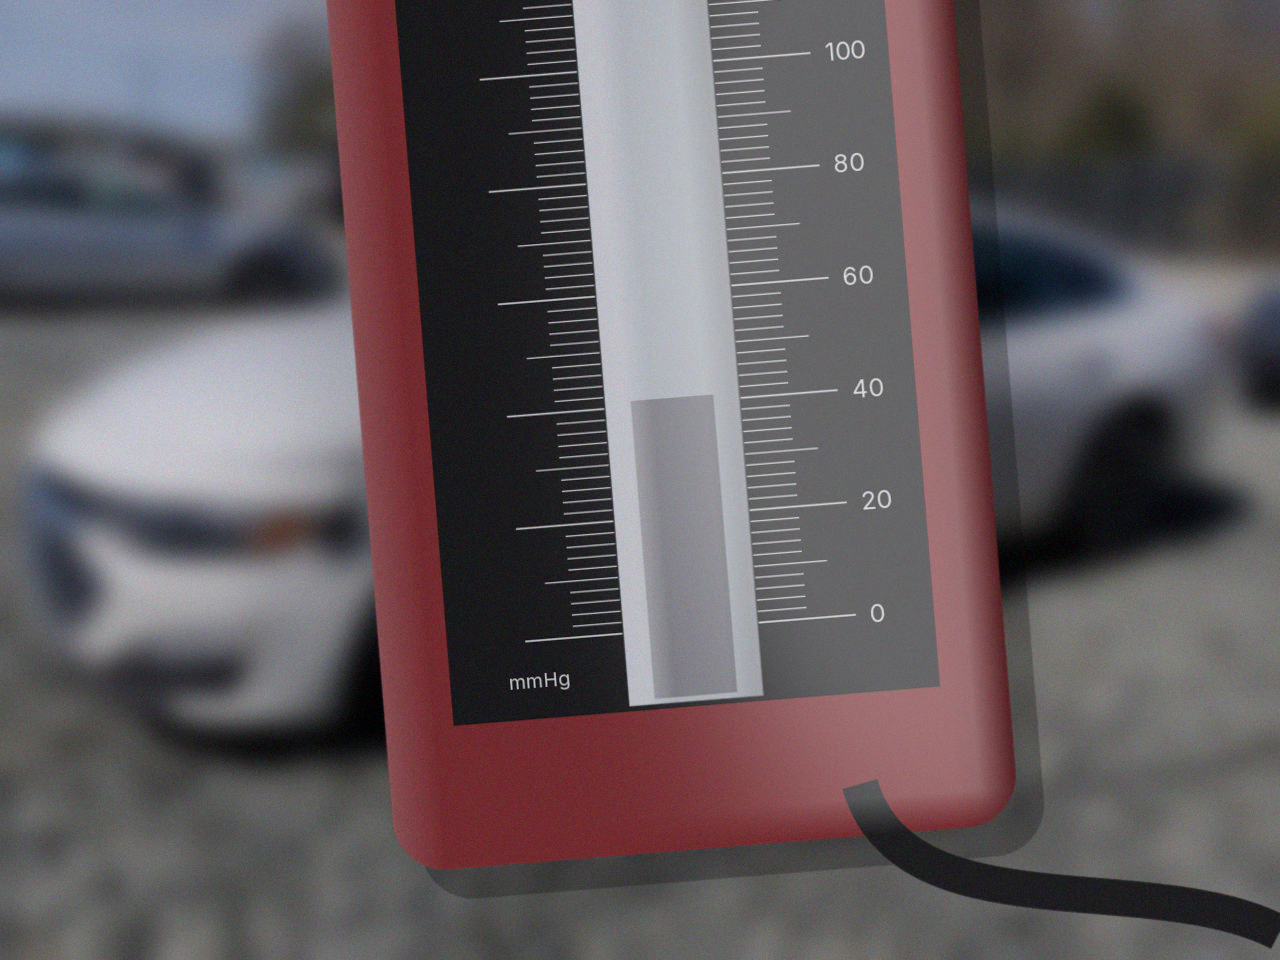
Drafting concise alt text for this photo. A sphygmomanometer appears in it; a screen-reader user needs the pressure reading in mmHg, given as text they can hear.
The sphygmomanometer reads 41 mmHg
